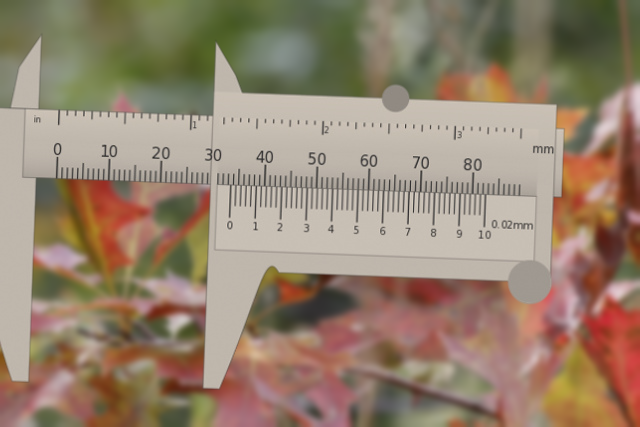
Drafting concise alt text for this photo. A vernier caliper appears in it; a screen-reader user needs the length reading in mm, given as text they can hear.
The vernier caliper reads 33.5 mm
